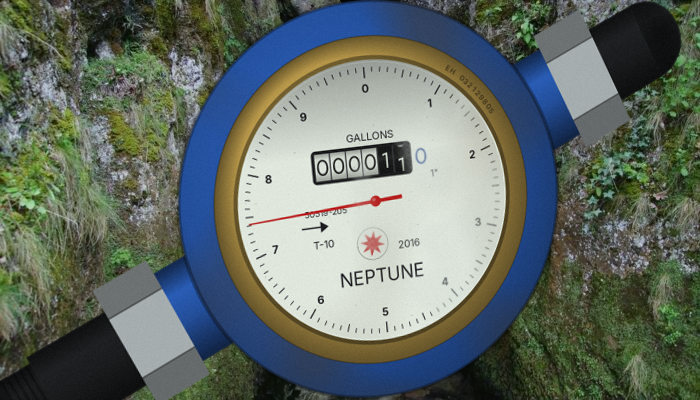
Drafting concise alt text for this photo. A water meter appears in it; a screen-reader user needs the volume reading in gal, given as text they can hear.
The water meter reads 107.4 gal
